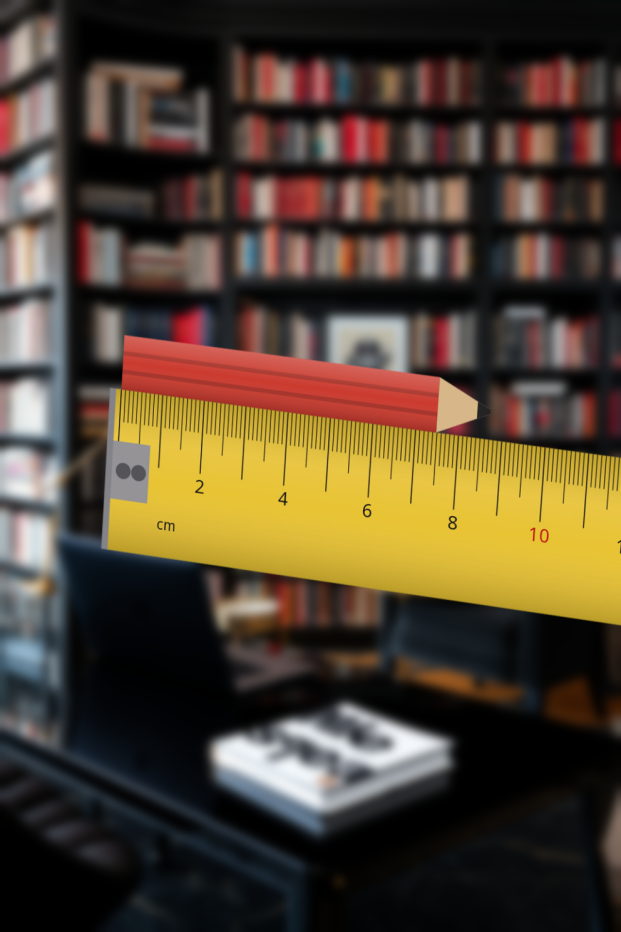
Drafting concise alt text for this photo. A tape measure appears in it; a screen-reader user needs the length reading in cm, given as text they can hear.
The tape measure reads 8.7 cm
